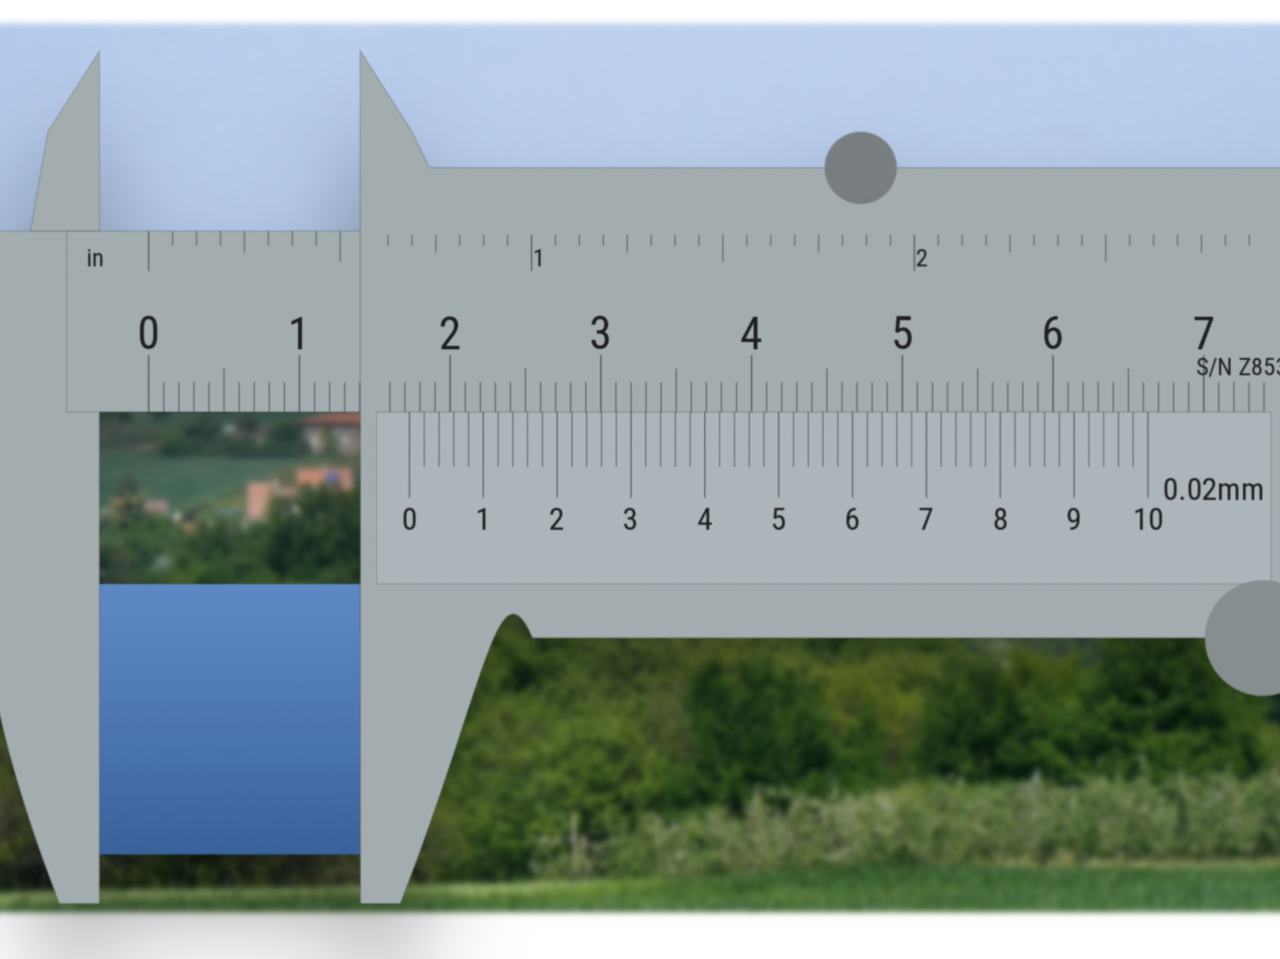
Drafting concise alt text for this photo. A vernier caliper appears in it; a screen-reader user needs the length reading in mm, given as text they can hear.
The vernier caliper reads 17.3 mm
